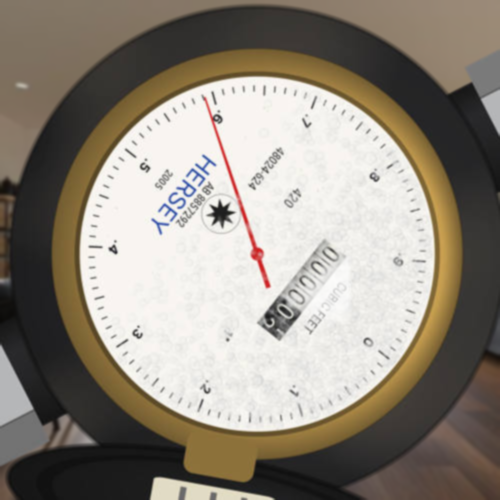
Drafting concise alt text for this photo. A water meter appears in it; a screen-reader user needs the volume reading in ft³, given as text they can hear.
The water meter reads 1.59 ft³
